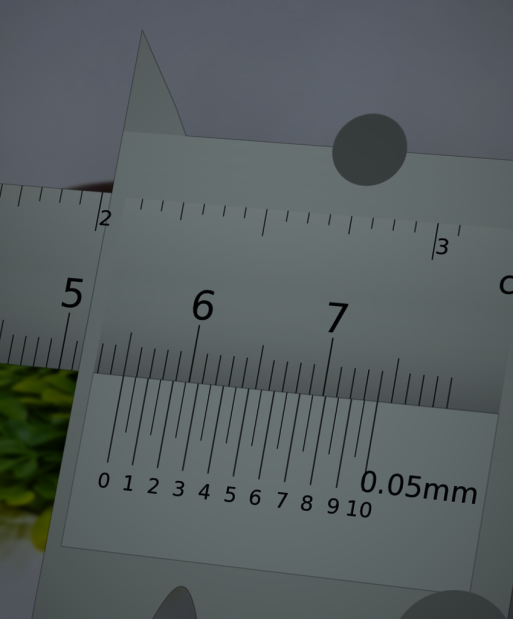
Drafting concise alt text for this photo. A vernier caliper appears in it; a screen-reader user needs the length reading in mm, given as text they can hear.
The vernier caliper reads 55.0 mm
